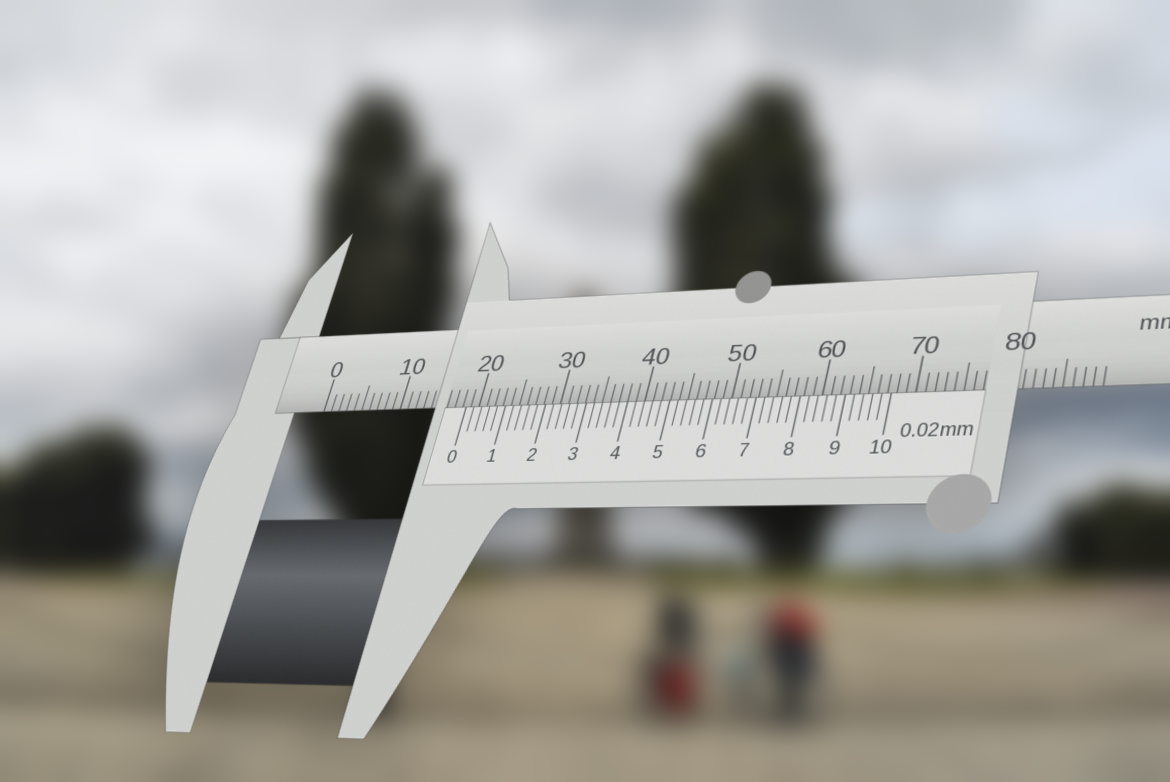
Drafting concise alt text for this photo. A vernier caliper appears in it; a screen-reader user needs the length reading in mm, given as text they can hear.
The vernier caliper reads 18.4 mm
